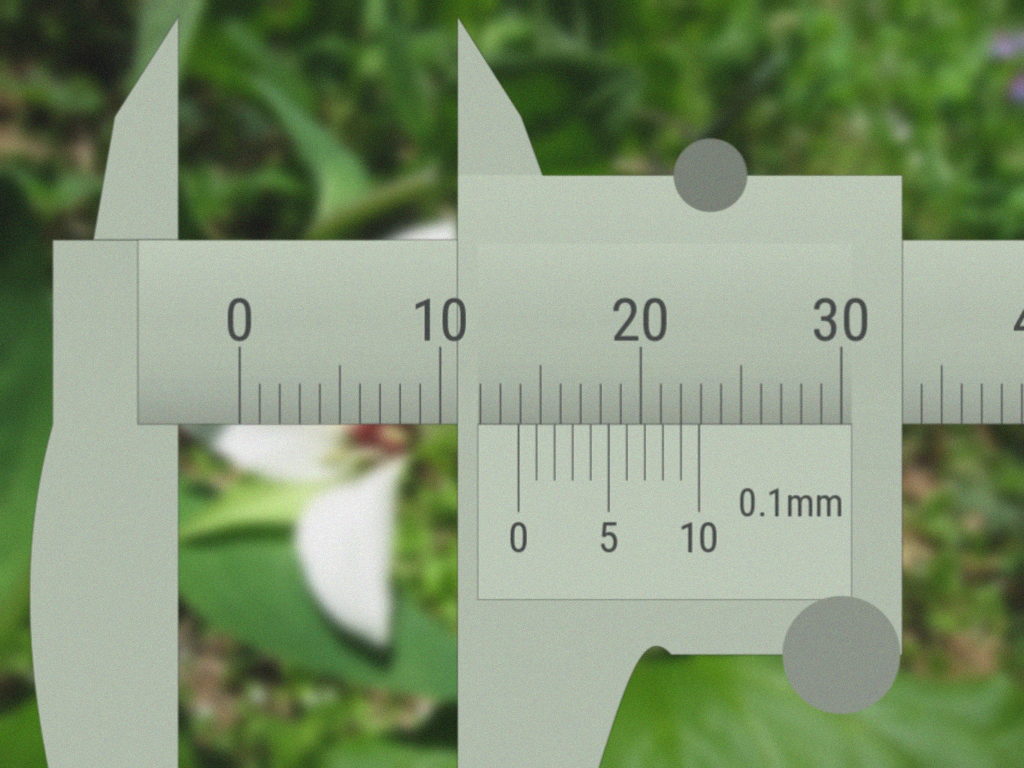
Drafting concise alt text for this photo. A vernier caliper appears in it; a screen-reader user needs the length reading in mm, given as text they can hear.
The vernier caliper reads 13.9 mm
